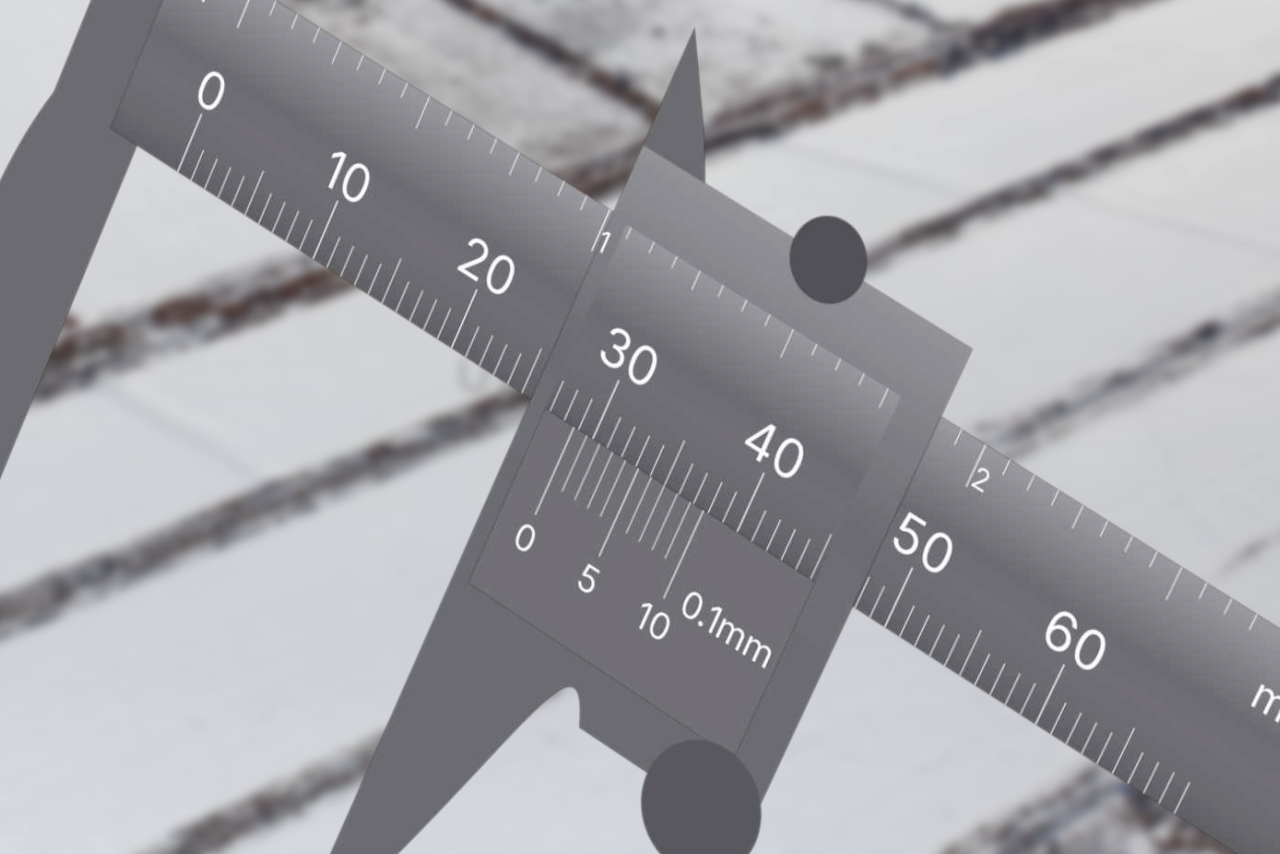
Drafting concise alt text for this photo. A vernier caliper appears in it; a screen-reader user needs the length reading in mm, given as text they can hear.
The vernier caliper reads 28.7 mm
